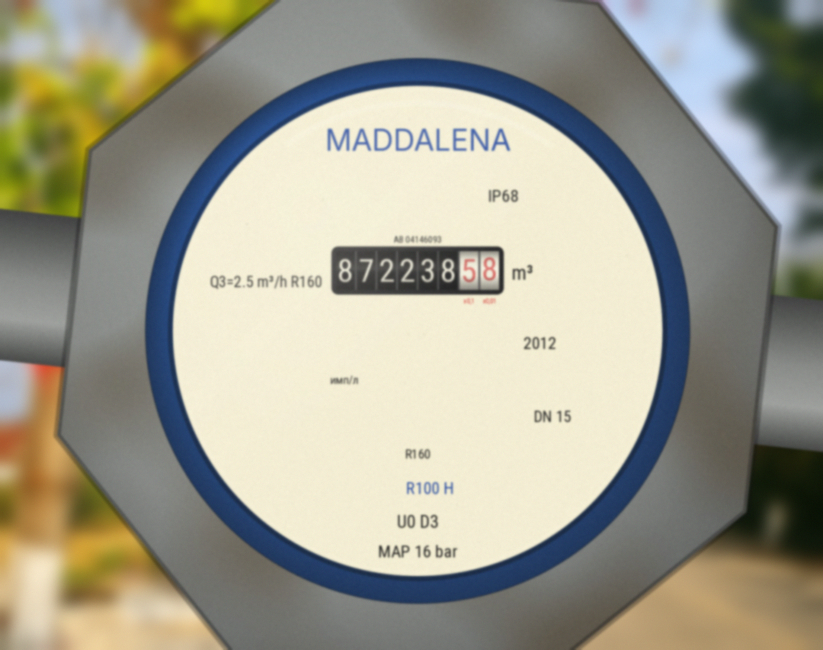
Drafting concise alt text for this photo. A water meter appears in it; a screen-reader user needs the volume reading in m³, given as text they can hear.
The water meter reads 872238.58 m³
